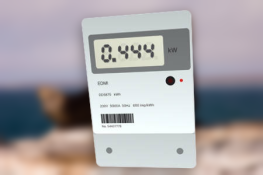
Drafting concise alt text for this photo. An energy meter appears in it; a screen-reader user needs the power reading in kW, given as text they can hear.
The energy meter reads 0.444 kW
